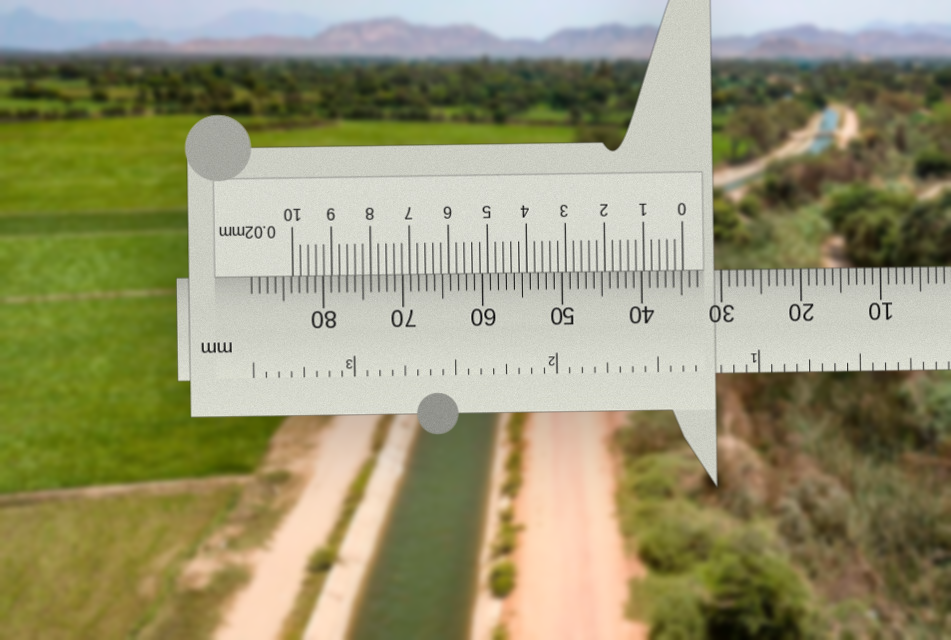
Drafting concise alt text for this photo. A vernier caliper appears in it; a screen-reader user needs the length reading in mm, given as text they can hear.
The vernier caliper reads 34.8 mm
